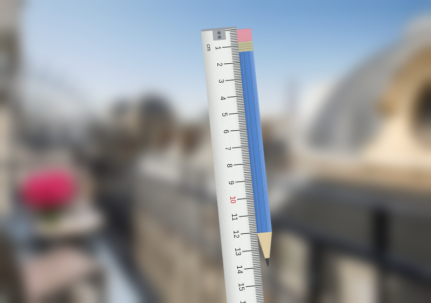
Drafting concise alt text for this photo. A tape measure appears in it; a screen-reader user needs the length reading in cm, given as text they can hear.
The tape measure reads 14 cm
